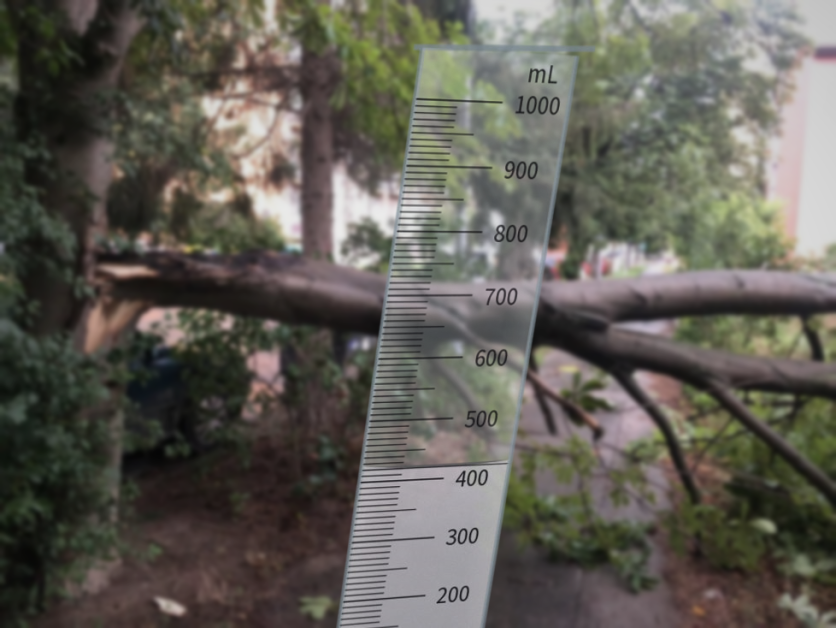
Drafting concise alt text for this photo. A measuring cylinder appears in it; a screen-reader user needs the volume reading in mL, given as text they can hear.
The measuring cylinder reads 420 mL
